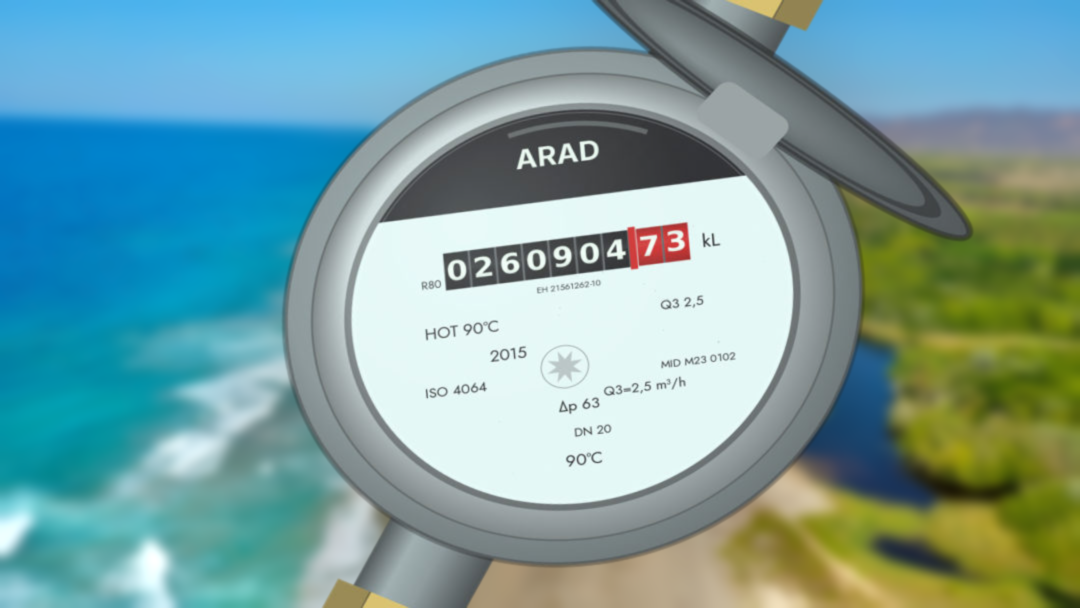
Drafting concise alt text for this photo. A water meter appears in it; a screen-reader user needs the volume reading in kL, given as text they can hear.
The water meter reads 260904.73 kL
